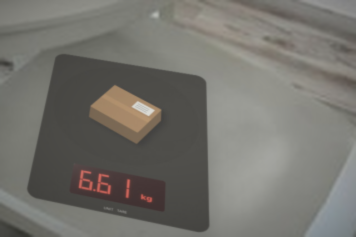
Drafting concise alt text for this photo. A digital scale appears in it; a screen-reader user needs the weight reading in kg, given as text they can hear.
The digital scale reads 6.61 kg
